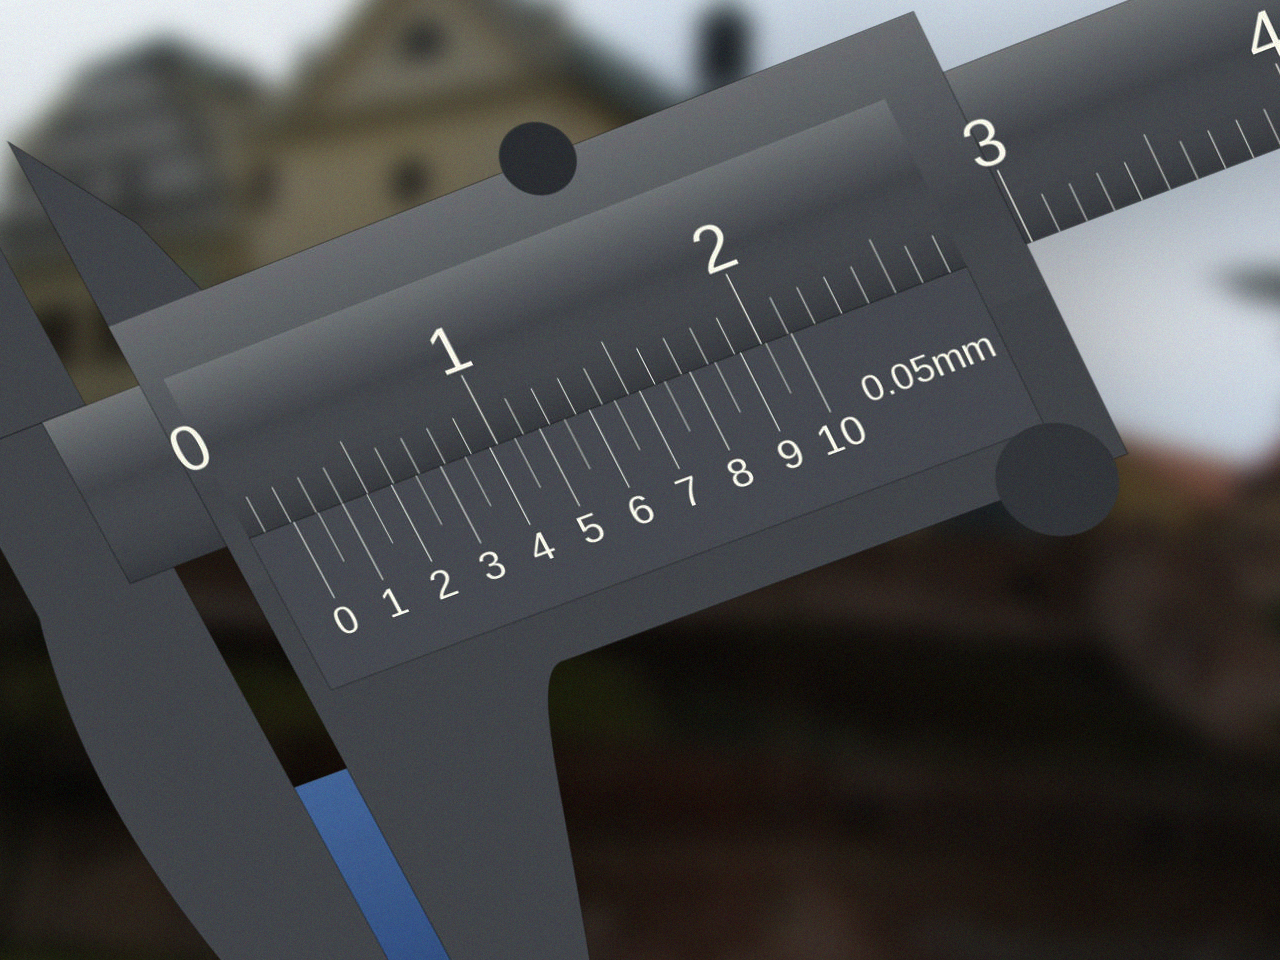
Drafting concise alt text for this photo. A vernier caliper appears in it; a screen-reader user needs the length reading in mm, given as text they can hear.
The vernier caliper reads 2.10 mm
